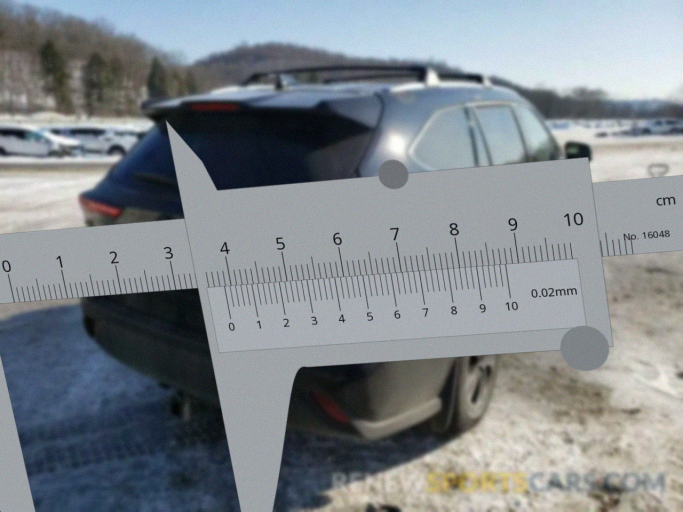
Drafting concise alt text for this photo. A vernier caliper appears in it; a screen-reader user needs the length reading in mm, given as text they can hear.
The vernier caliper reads 38.8 mm
